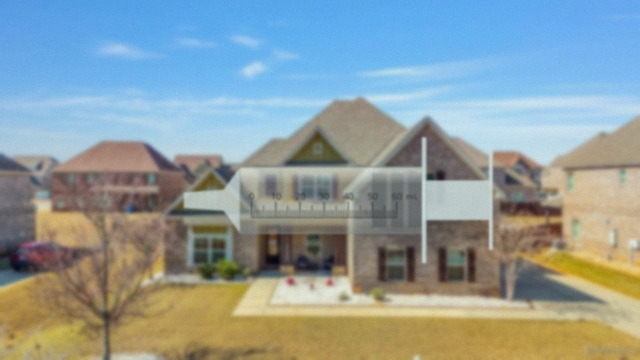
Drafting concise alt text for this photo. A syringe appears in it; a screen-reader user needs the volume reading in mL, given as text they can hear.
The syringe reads 50 mL
